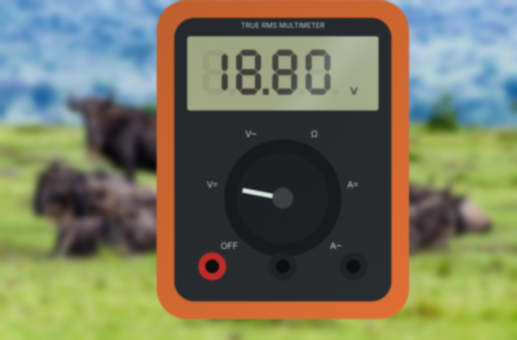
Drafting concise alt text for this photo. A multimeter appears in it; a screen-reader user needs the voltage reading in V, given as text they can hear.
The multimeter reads 18.80 V
